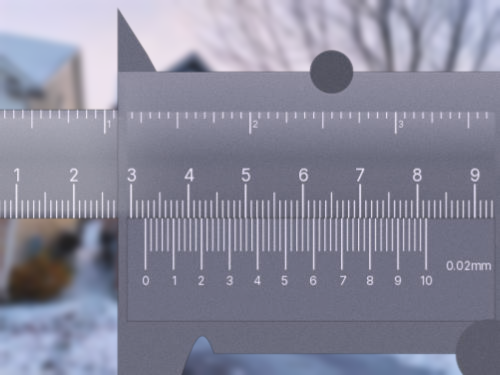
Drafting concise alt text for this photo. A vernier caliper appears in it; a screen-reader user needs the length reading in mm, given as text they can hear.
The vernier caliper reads 32.5 mm
